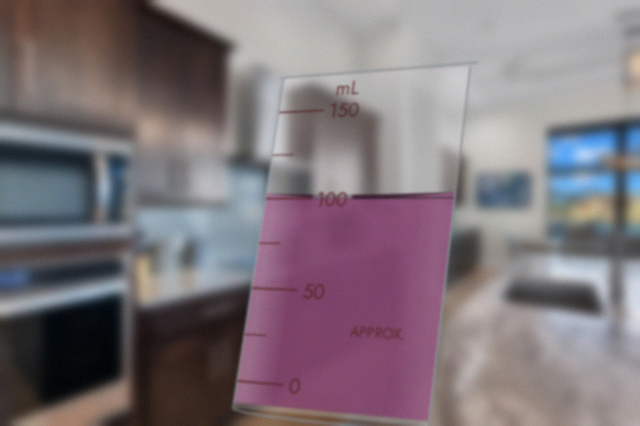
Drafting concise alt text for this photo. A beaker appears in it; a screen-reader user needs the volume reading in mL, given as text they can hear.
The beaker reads 100 mL
